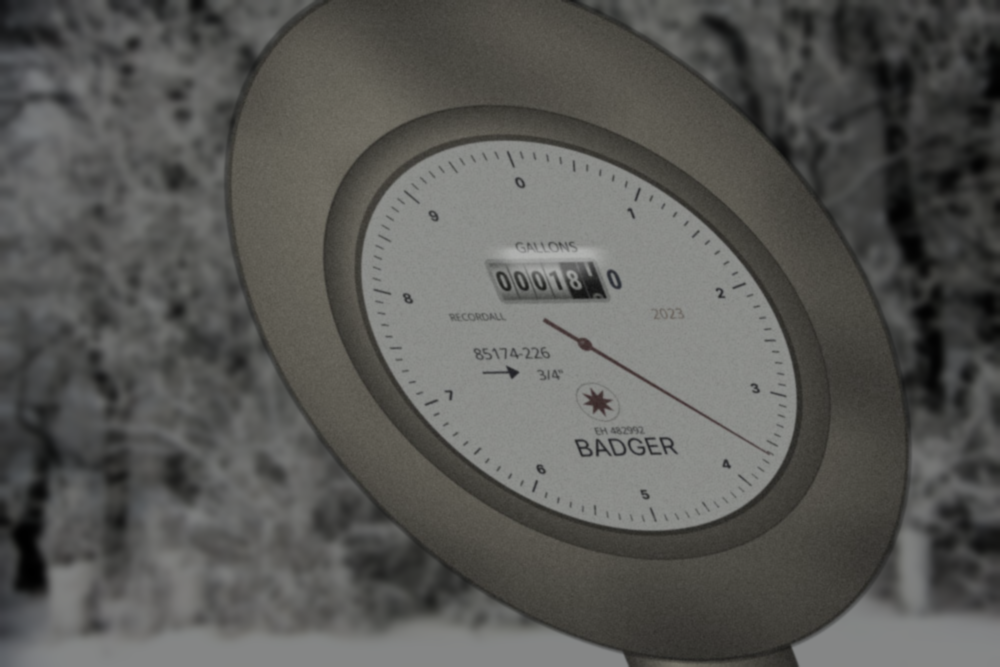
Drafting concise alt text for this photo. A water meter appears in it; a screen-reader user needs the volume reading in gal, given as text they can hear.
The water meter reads 1813.6 gal
